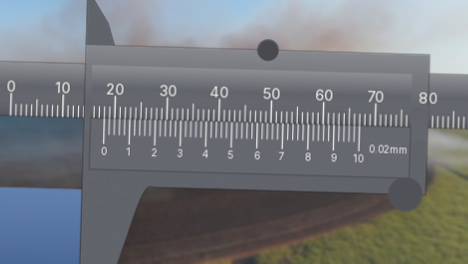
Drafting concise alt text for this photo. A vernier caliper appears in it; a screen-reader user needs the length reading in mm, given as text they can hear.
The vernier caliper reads 18.0 mm
